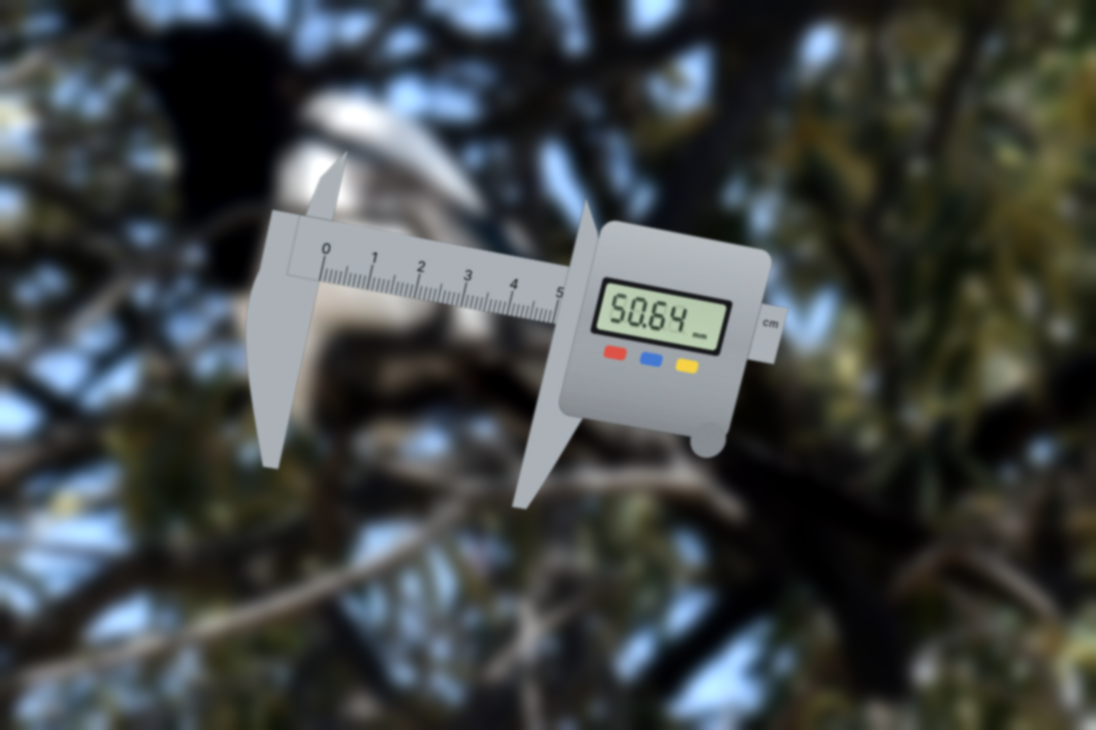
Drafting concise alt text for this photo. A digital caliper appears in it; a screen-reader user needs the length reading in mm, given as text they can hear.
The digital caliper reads 50.64 mm
